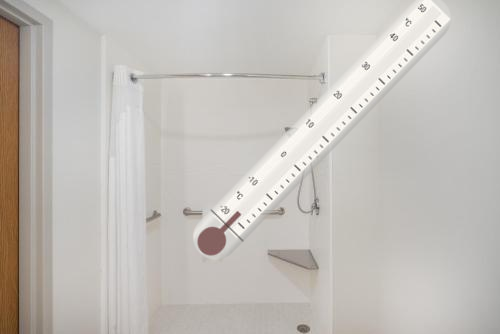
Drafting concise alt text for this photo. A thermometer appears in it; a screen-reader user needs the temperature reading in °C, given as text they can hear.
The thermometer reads -18 °C
